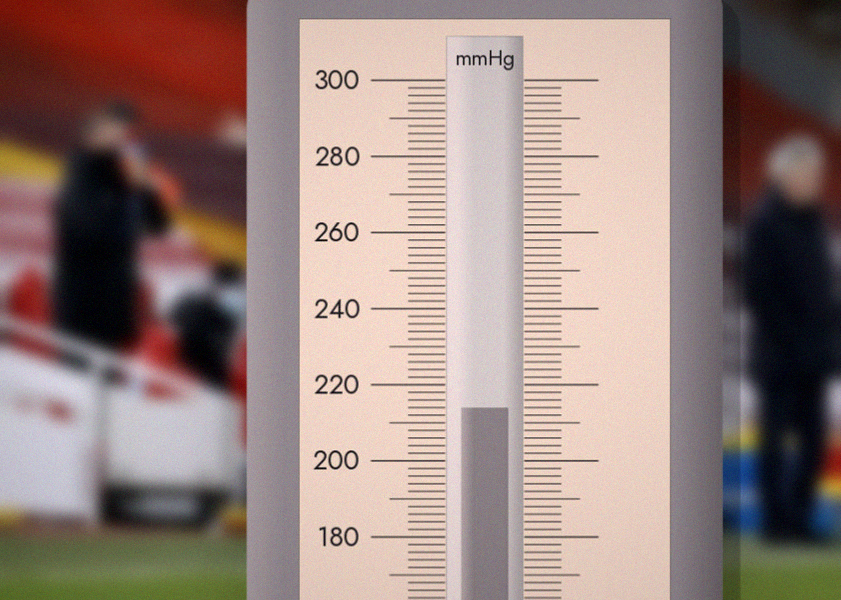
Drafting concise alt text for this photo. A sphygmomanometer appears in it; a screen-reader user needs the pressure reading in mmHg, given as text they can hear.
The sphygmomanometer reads 214 mmHg
